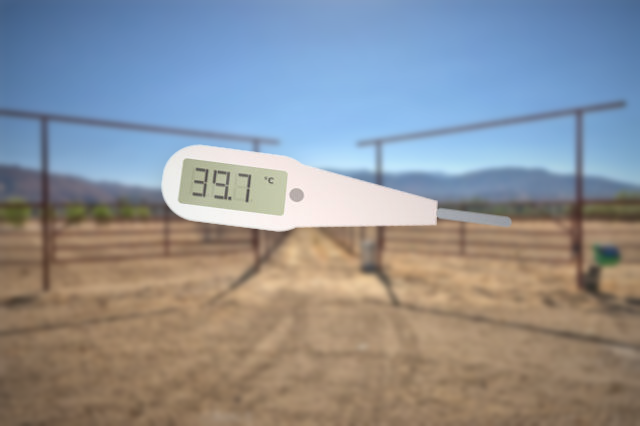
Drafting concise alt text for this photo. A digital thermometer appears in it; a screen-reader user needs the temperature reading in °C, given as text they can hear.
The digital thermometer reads 39.7 °C
